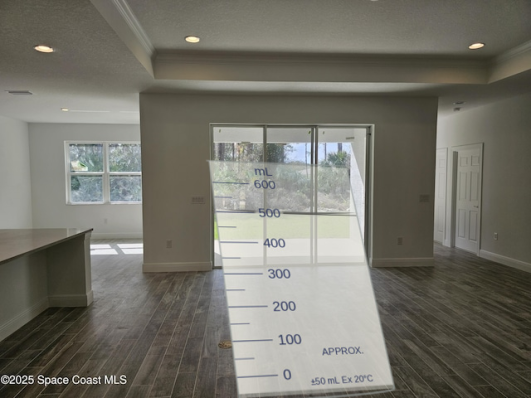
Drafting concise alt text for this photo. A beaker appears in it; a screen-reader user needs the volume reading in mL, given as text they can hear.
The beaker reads 500 mL
